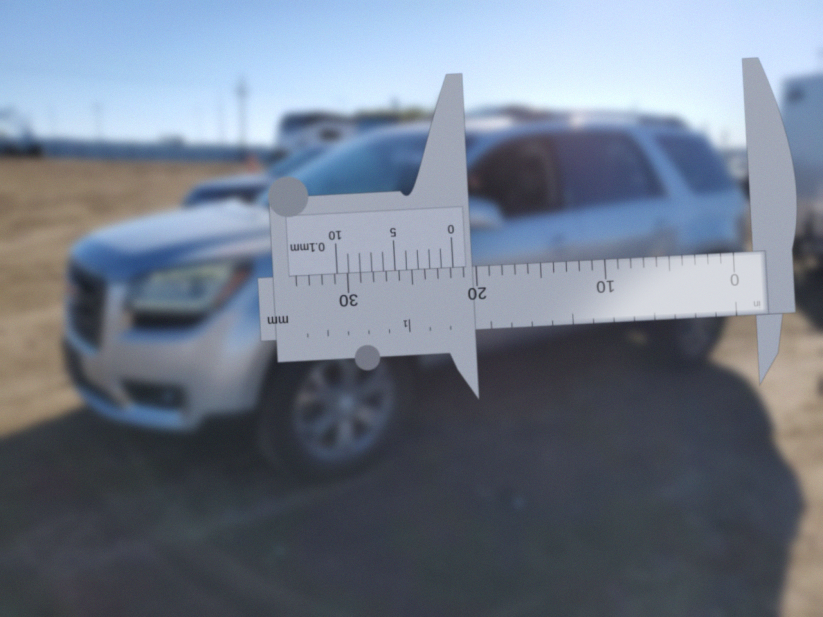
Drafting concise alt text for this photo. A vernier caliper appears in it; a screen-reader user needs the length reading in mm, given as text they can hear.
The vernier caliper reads 21.8 mm
